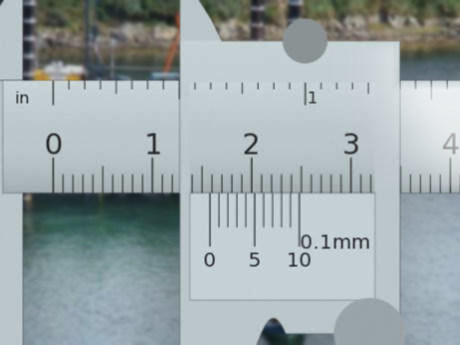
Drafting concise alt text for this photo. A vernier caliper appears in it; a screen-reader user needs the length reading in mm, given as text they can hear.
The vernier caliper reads 15.8 mm
